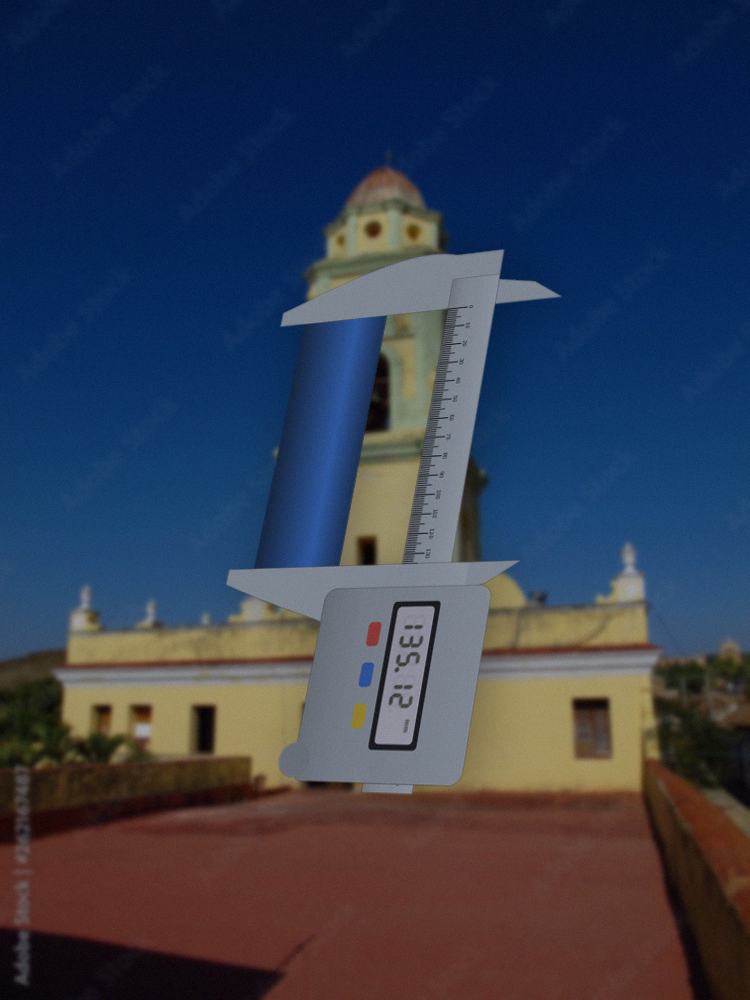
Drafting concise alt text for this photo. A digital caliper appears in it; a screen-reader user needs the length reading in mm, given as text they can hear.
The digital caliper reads 135.12 mm
